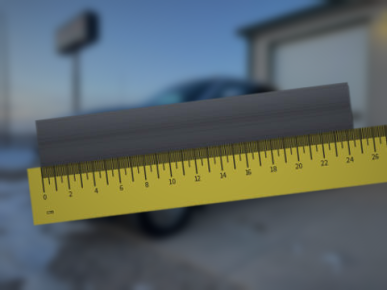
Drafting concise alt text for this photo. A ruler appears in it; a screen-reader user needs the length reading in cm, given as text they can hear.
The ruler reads 24.5 cm
